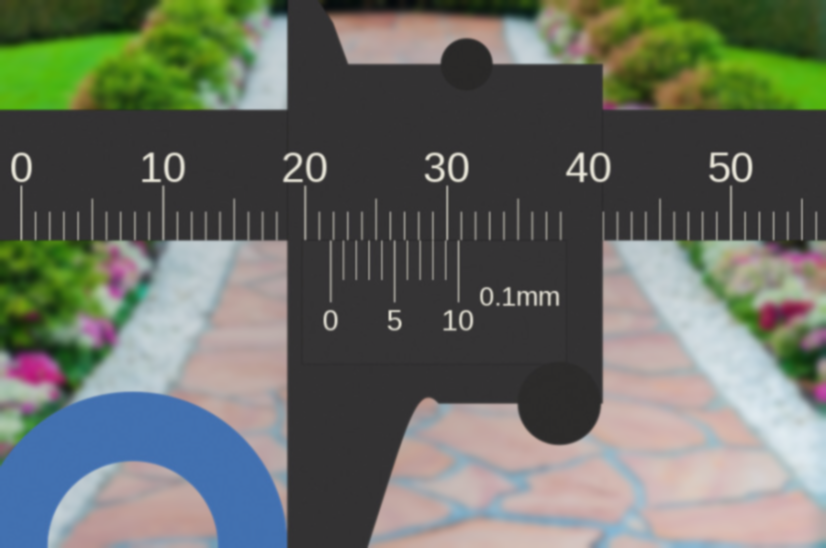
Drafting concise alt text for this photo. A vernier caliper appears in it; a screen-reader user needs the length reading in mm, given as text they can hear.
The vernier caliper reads 21.8 mm
